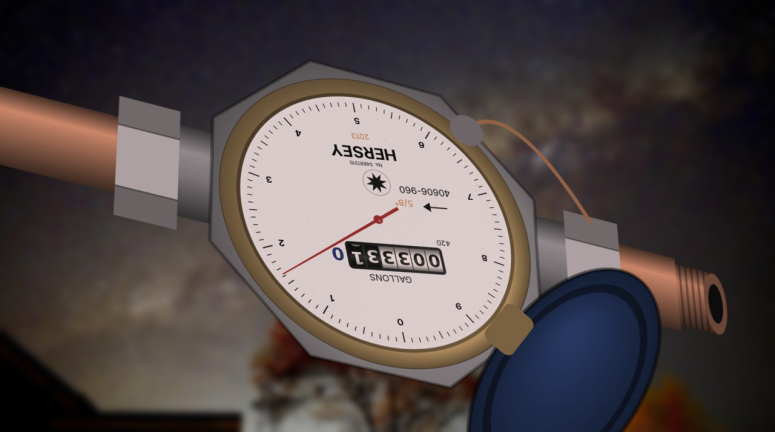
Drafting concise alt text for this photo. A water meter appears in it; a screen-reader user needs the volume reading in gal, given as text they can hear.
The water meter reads 33311.6 gal
